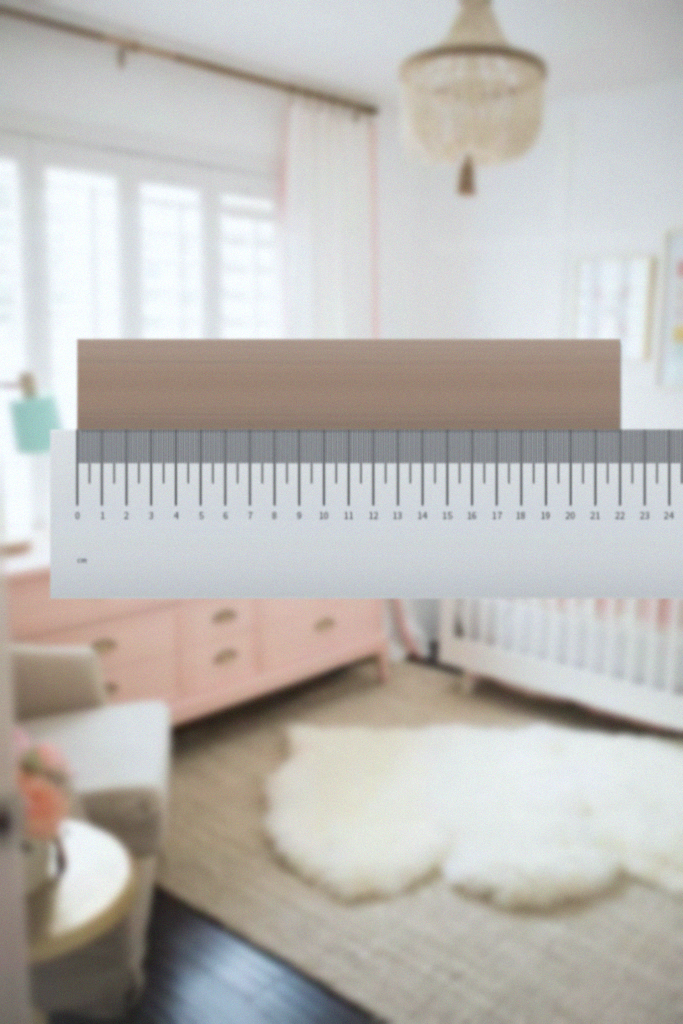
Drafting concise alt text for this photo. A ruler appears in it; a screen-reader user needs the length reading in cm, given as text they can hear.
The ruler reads 22 cm
